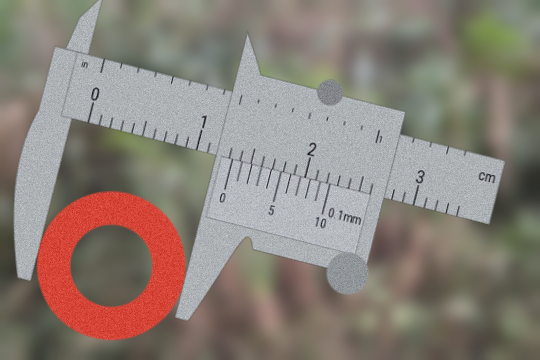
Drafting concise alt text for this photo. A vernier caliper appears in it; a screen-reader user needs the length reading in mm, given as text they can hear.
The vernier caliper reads 13.3 mm
